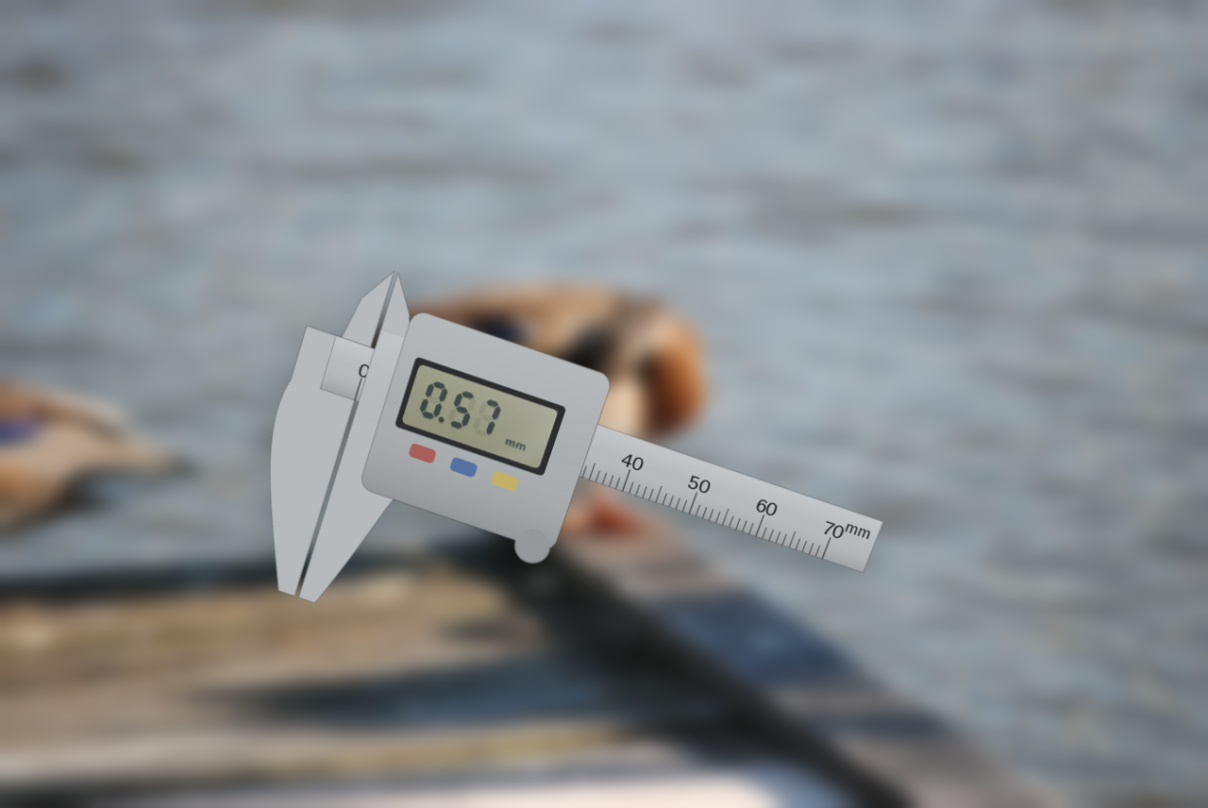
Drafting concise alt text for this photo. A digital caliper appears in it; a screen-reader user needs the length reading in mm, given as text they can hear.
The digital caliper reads 0.57 mm
